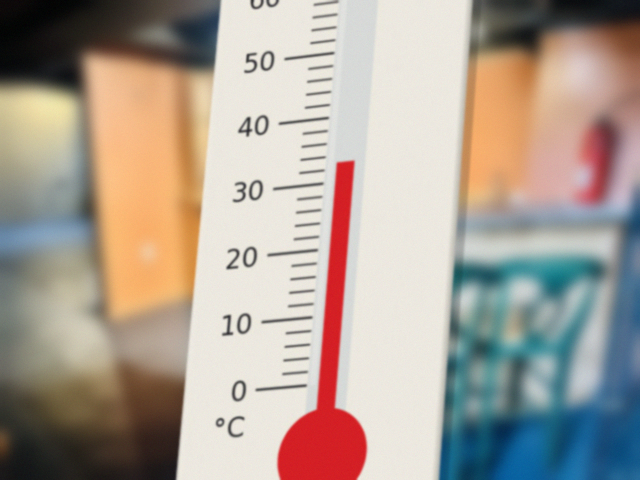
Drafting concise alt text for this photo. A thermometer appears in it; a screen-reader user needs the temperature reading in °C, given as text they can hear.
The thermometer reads 33 °C
